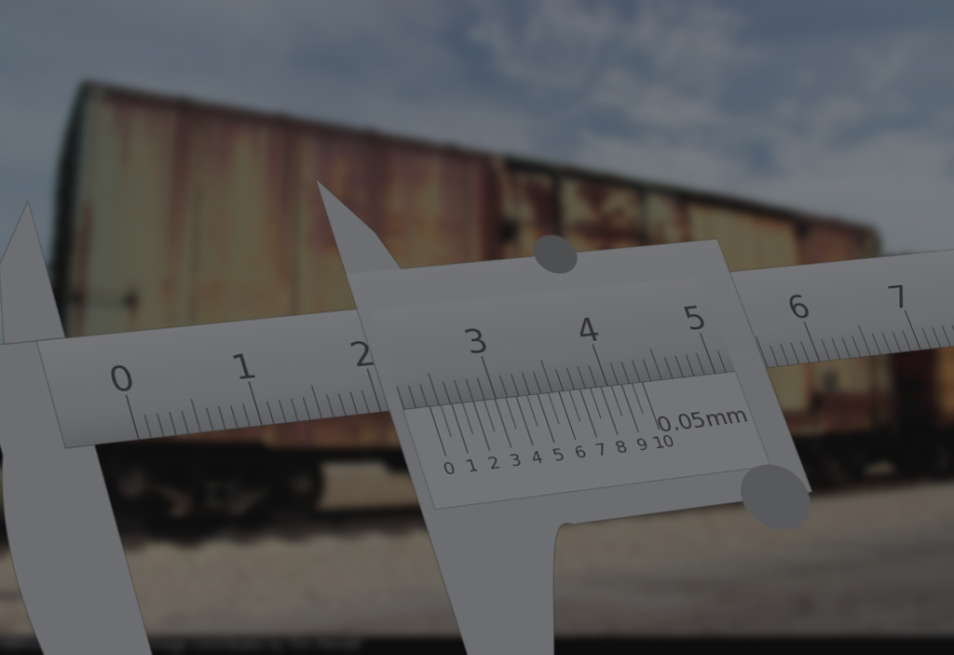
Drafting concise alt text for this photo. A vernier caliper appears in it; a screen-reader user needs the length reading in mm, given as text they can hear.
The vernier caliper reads 24.2 mm
